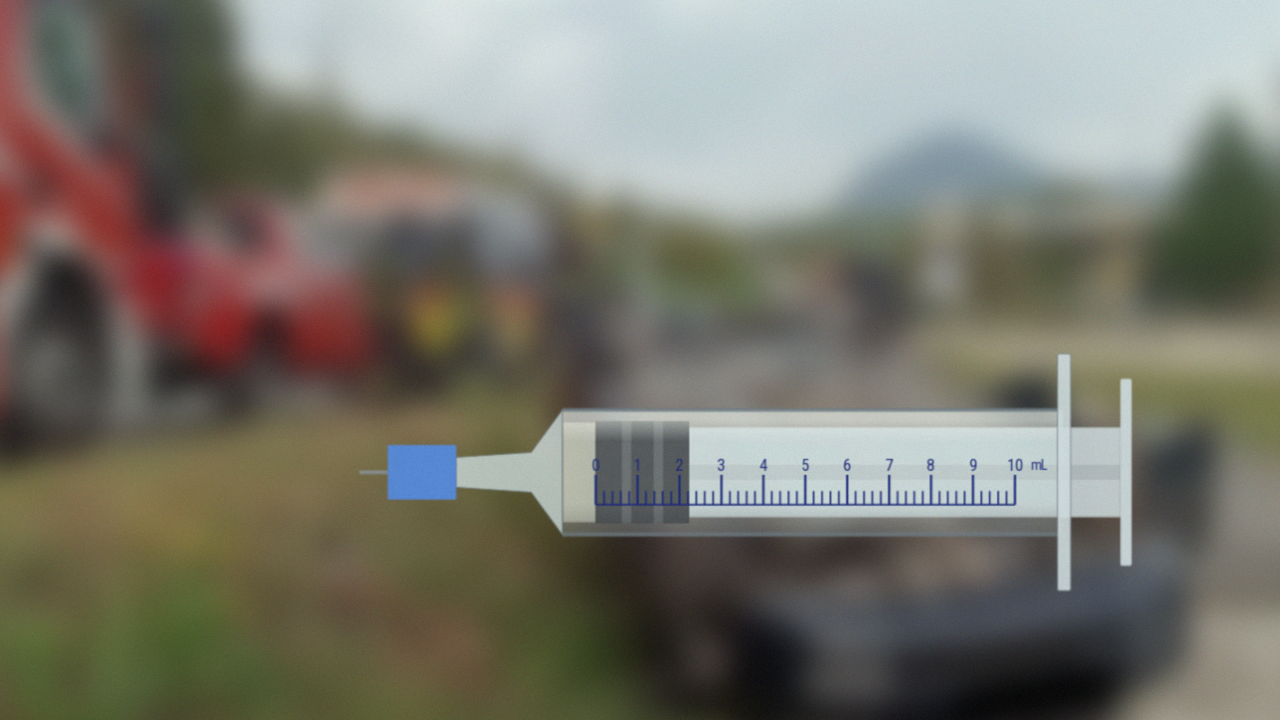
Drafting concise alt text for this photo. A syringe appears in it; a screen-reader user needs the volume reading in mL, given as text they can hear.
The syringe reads 0 mL
